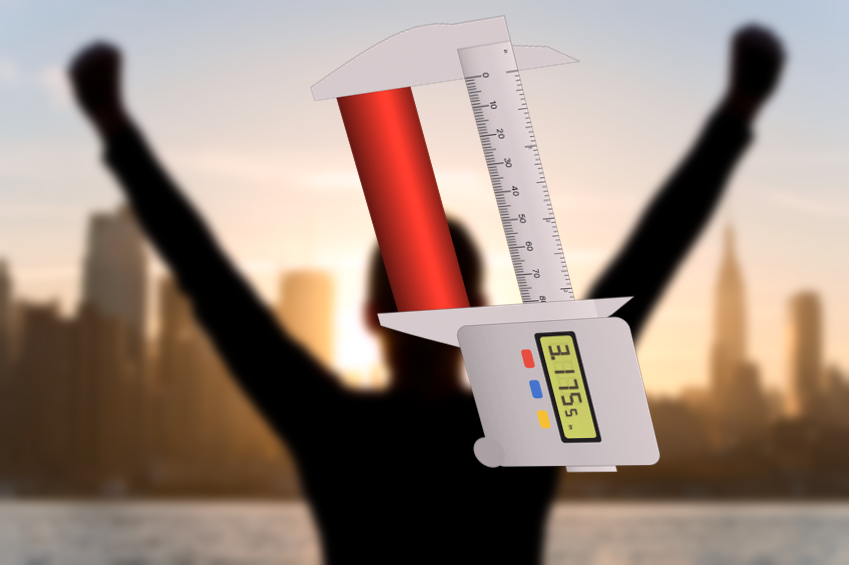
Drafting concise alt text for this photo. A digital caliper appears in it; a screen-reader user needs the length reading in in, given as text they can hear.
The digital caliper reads 3.1755 in
